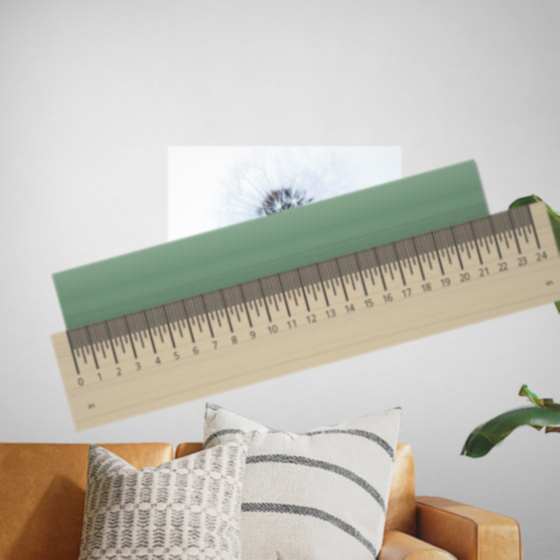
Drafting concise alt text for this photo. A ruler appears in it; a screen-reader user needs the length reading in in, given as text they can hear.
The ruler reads 22 in
